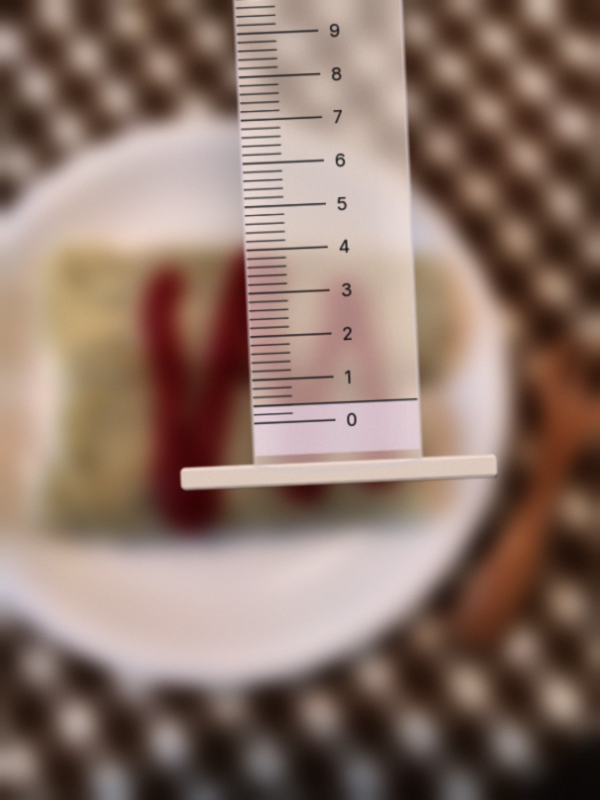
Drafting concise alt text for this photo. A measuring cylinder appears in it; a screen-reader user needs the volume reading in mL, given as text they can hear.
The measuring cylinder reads 0.4 mL
